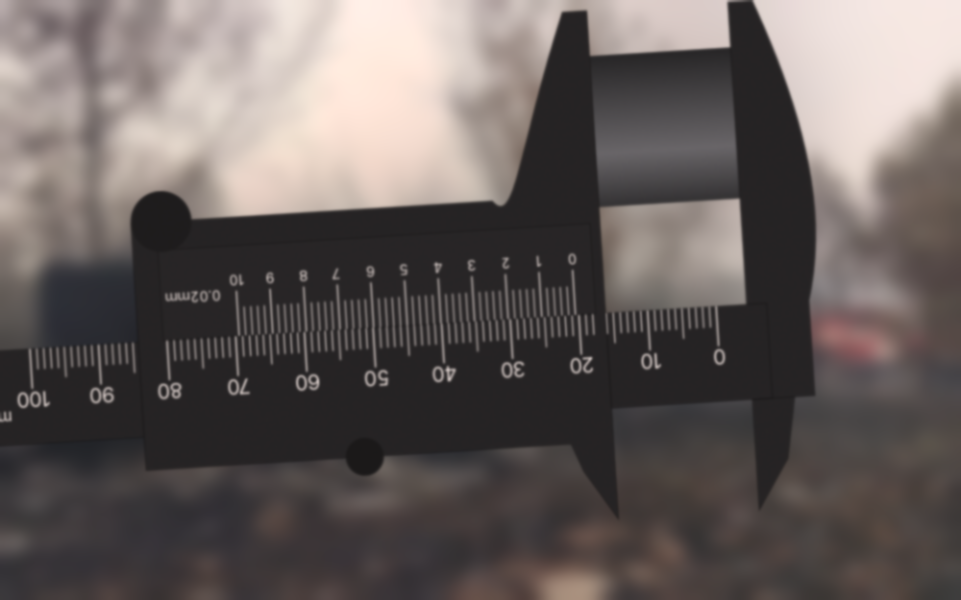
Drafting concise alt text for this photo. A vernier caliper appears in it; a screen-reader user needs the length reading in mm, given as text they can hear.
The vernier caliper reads 20.5 mm
